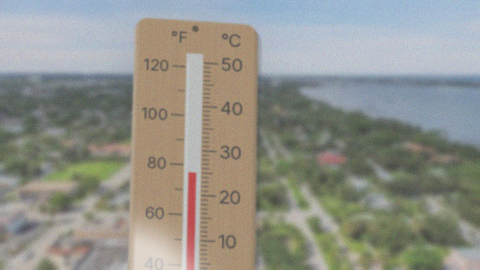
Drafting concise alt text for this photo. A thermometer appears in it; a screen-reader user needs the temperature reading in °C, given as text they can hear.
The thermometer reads 25 °C
